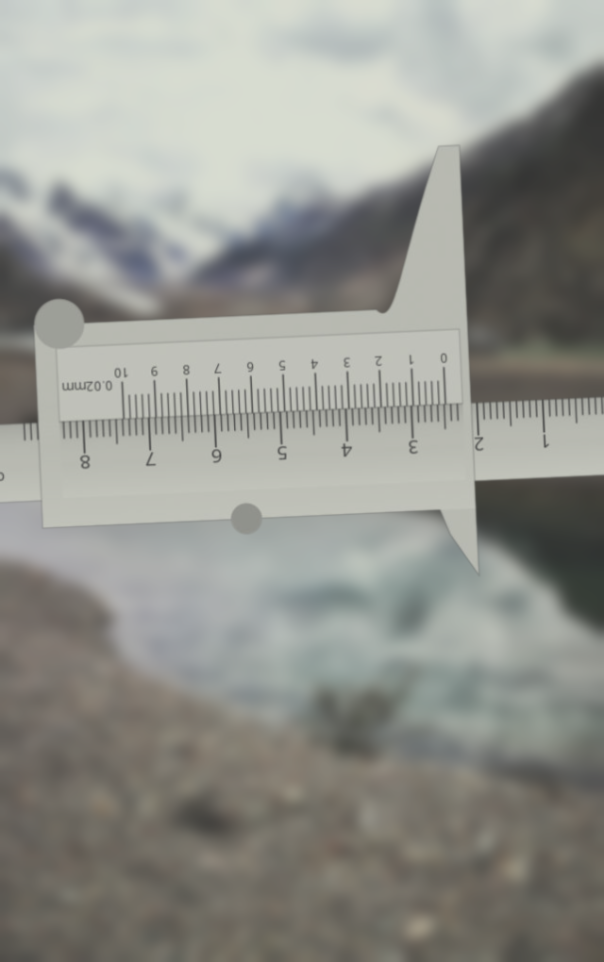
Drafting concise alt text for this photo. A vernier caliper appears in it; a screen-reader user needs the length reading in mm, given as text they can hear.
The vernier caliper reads 24.8 mm
